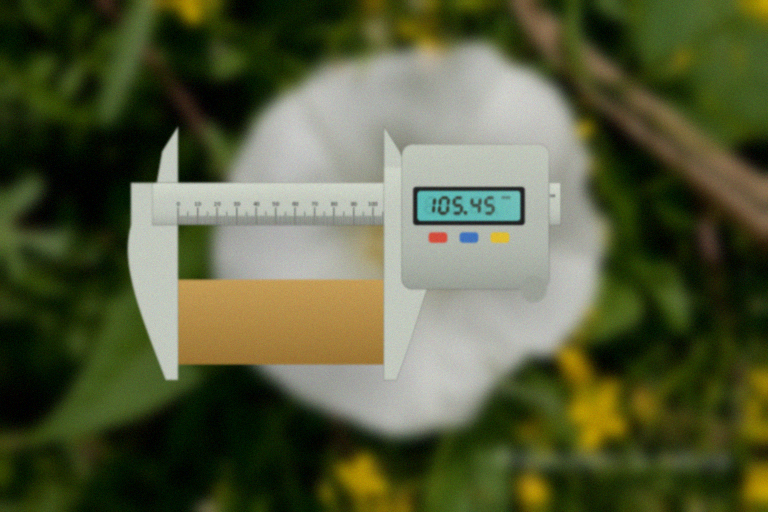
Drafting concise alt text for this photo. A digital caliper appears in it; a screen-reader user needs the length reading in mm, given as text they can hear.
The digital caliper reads 105.45 mm
